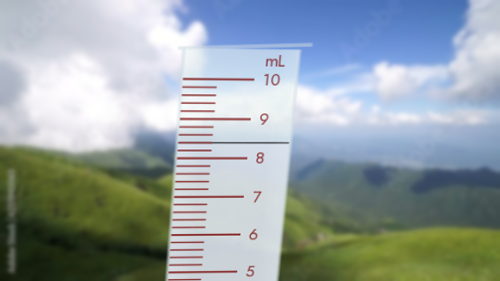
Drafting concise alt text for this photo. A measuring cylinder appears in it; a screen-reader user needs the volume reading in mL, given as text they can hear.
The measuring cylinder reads 8.4 mL
